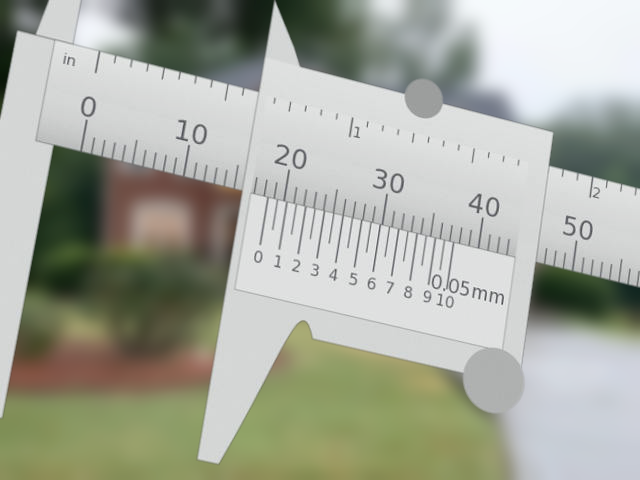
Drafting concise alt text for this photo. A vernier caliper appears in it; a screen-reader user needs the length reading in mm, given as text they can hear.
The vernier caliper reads 18.4 mm
